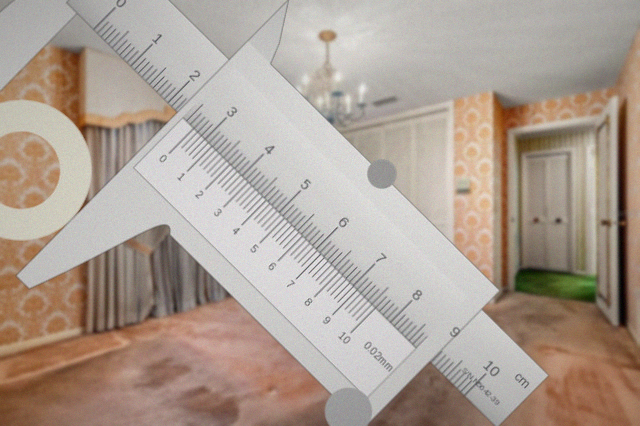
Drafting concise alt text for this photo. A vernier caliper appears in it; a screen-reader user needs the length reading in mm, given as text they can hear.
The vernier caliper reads 27.0 mm
